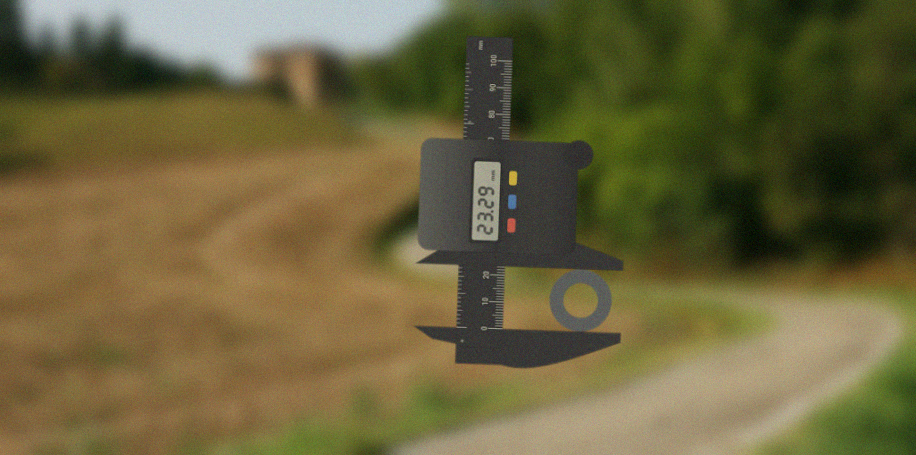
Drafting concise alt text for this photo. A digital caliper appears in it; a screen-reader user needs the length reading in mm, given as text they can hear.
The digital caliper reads 23.29 mm
